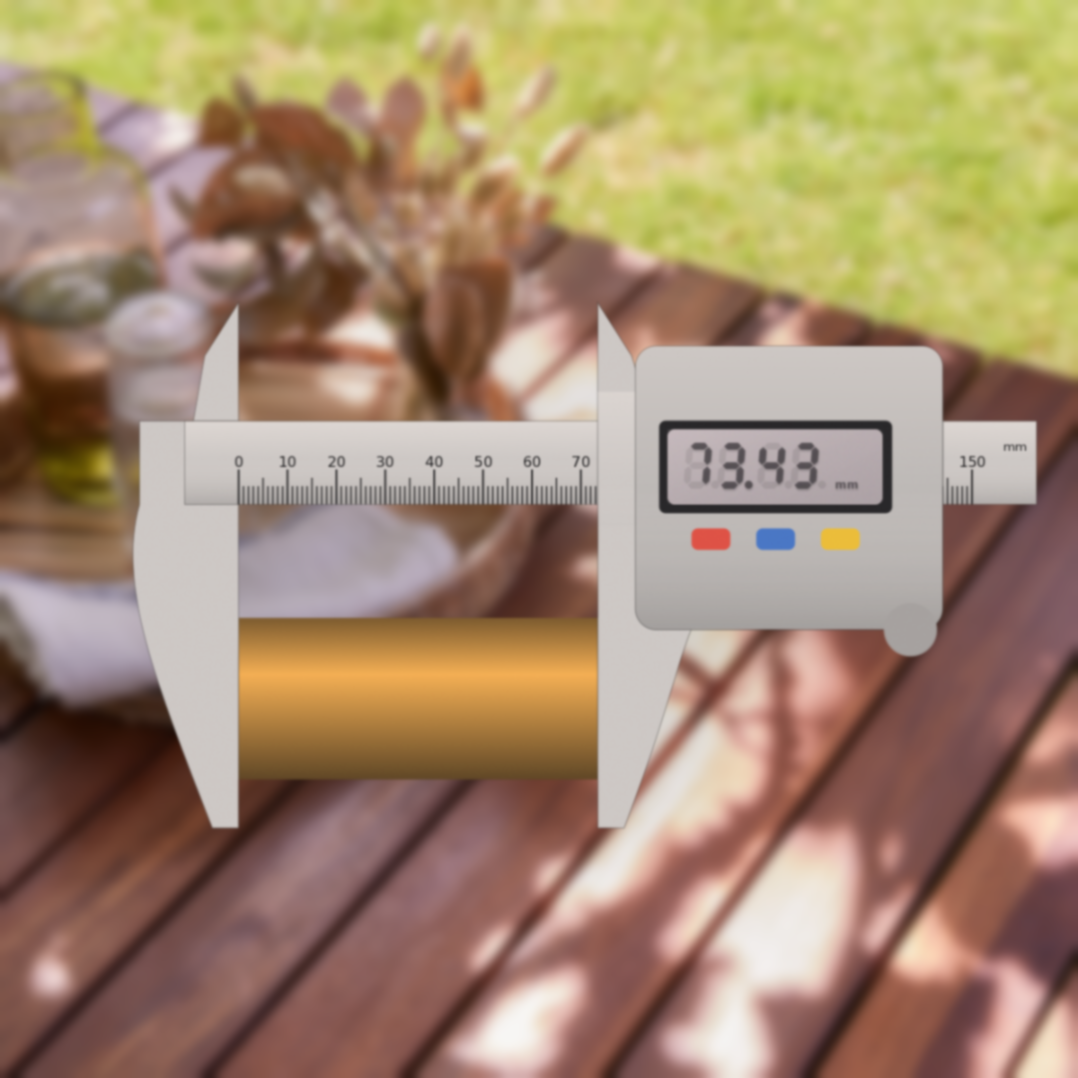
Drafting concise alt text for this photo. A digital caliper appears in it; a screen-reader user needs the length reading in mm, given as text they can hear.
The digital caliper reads 73.43 mm
